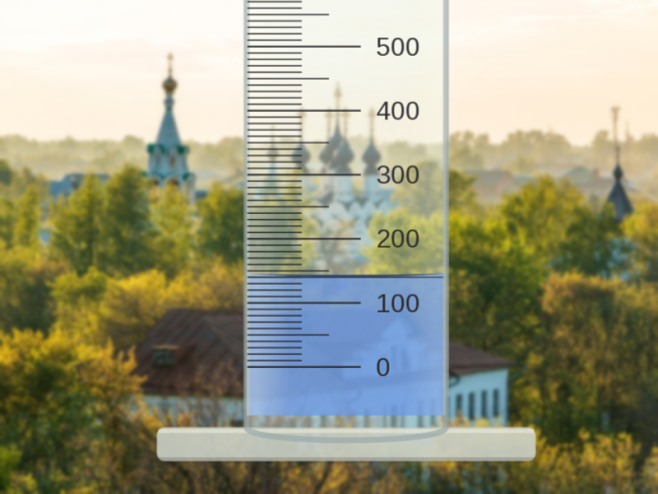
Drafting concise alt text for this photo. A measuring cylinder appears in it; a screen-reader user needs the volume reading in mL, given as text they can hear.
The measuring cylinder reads 140 mL
